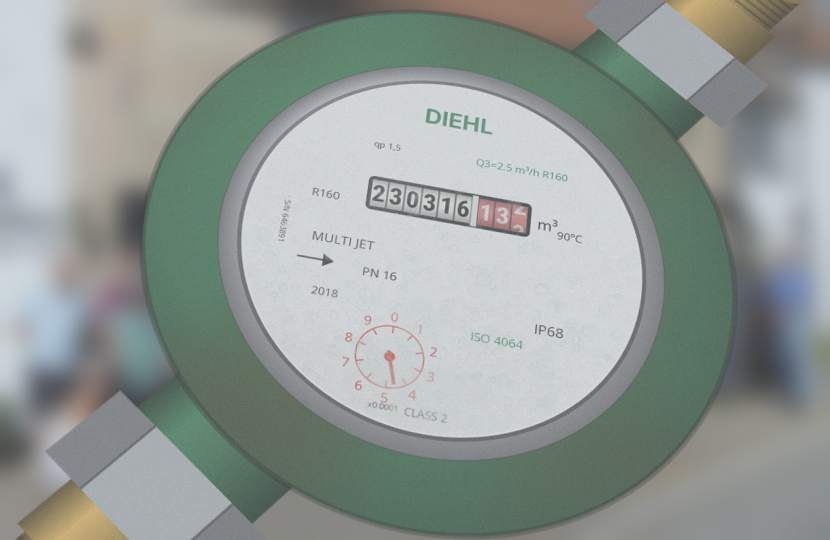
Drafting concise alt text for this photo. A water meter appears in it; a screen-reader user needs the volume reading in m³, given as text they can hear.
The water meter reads 230316.1324 m³
